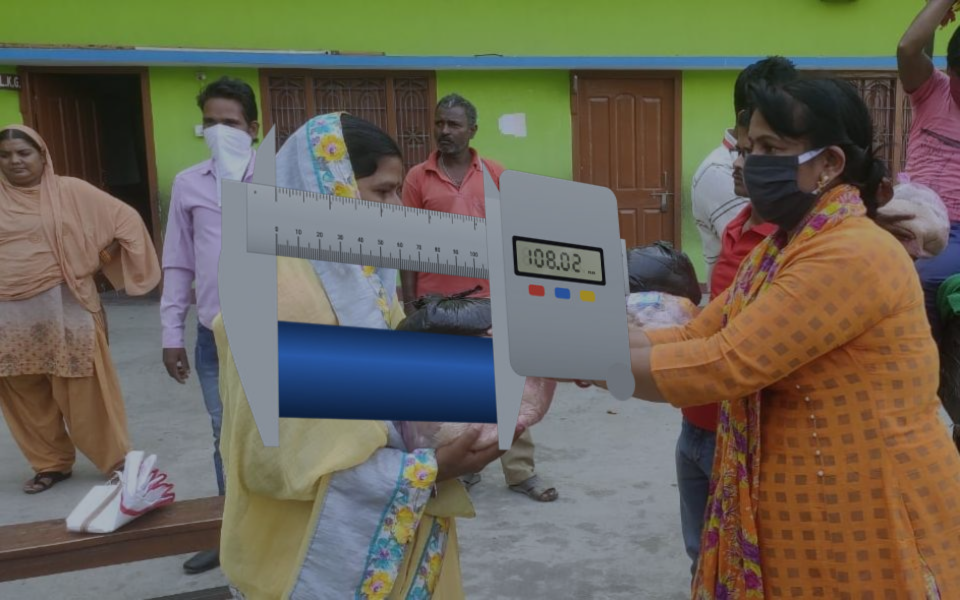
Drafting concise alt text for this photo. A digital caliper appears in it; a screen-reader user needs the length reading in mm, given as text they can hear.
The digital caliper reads 108.02 mm
